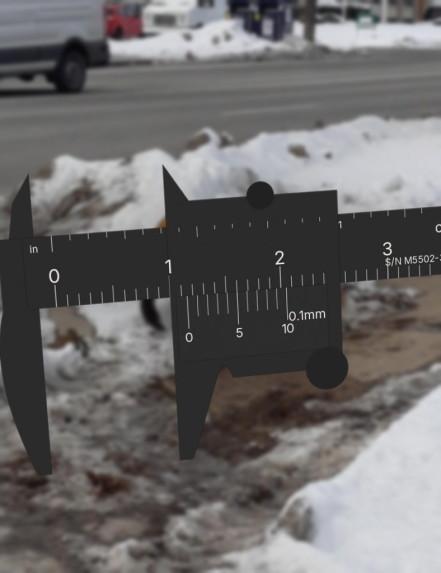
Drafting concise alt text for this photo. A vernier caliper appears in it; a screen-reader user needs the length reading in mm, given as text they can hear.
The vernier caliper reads 11.5 mm
